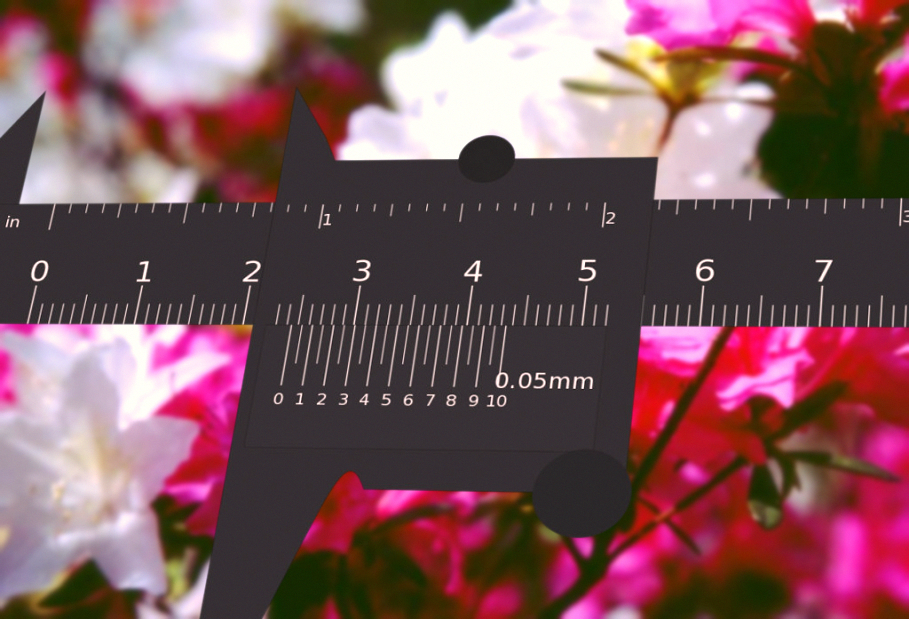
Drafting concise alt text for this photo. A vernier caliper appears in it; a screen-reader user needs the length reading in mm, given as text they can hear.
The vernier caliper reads 24.4 mm
